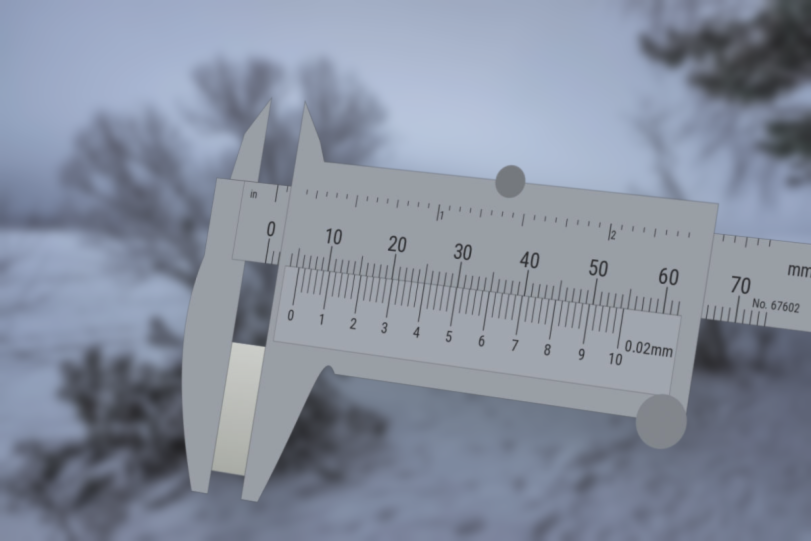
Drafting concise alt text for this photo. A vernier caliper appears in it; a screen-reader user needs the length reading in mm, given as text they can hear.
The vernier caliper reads 5.4 mm
